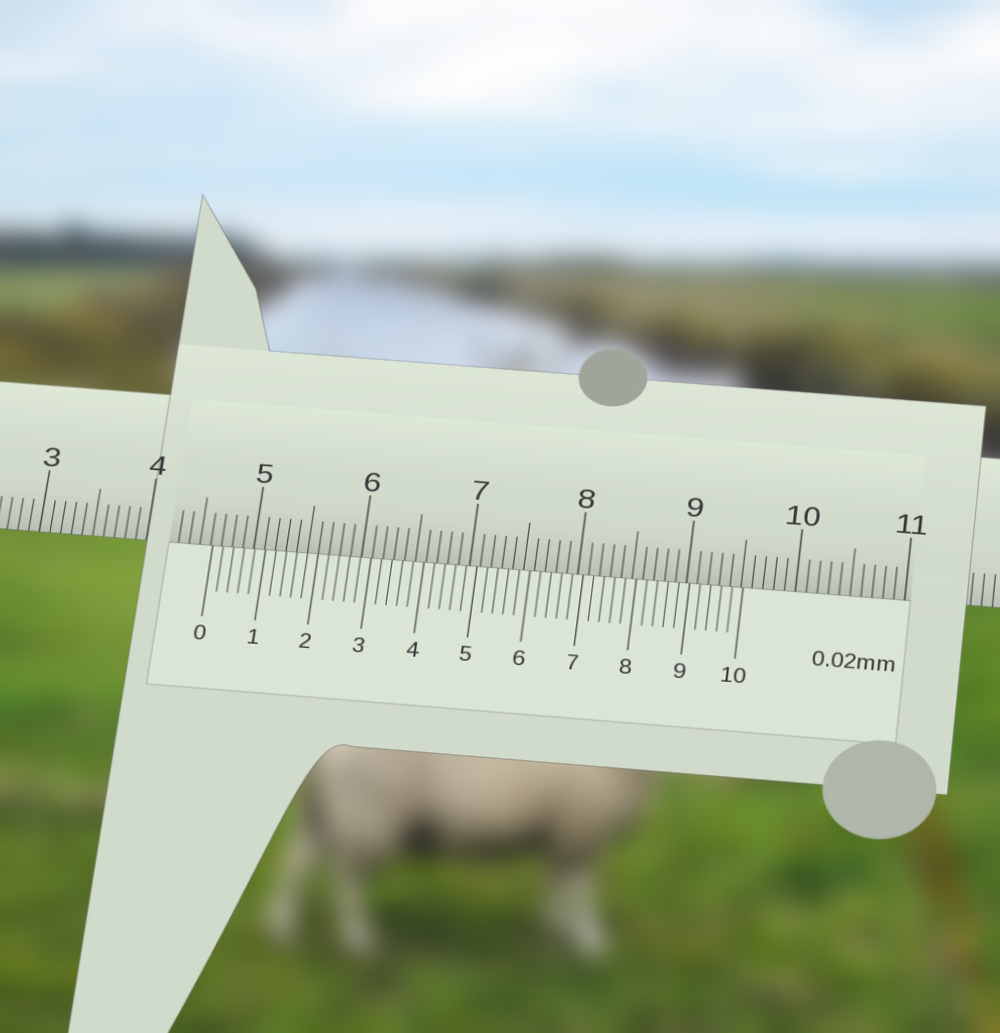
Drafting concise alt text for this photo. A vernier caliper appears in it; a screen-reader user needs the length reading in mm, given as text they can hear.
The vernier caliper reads 46.2 mm
